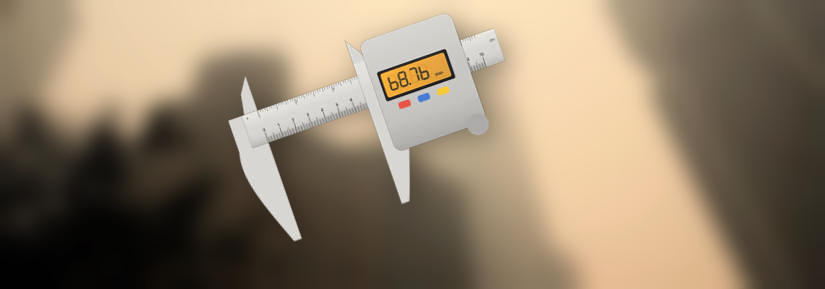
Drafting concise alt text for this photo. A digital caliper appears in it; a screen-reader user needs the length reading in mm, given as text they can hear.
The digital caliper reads 68.76 mm
